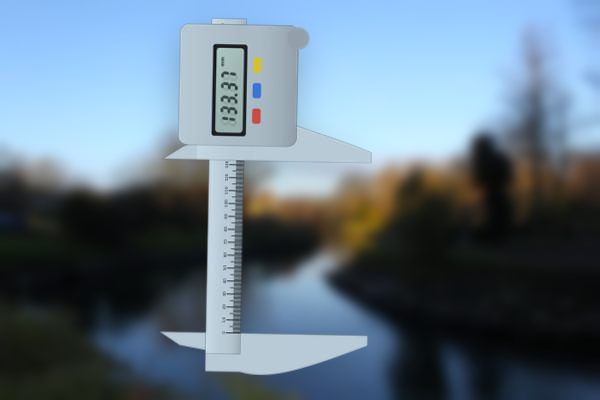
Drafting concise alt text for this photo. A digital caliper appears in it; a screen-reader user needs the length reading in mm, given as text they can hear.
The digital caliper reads 133.37 mm
